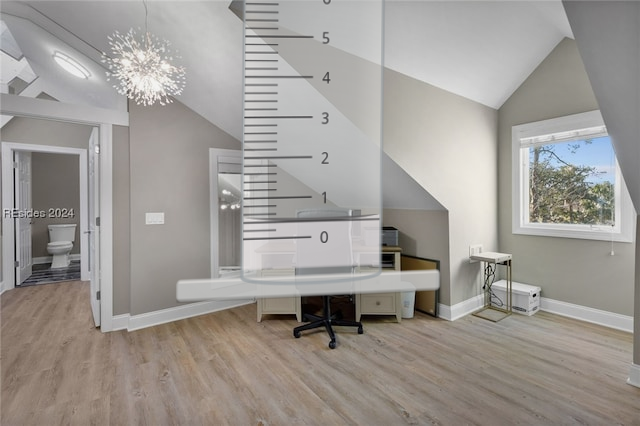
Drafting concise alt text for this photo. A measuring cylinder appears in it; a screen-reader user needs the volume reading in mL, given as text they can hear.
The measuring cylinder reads 0.4 mL
